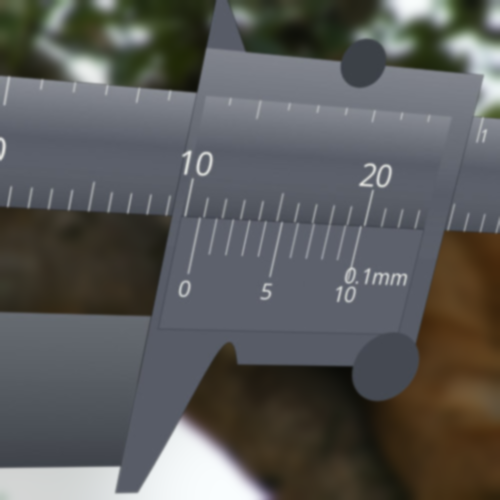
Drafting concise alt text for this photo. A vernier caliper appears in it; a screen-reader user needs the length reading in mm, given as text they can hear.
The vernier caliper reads 10.8 mm
